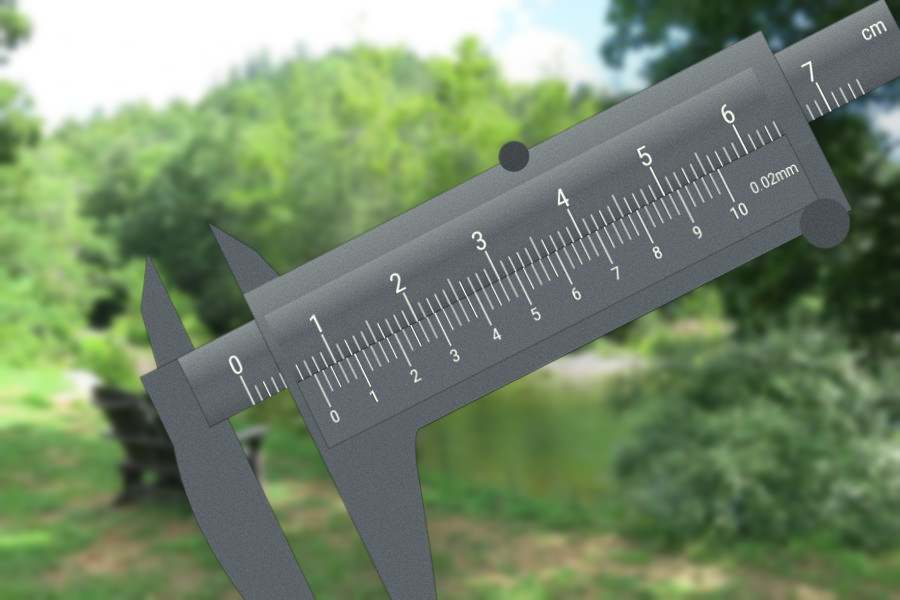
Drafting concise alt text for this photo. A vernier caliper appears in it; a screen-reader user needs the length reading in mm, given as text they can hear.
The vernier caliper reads 7.4 mm
